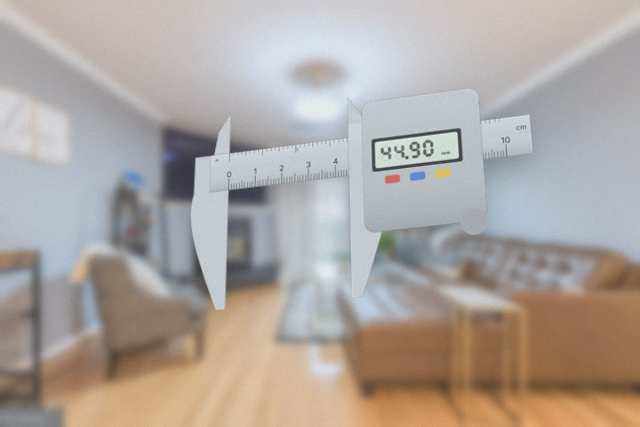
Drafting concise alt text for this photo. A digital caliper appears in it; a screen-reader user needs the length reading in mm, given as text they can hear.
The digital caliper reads 44.90 mm
